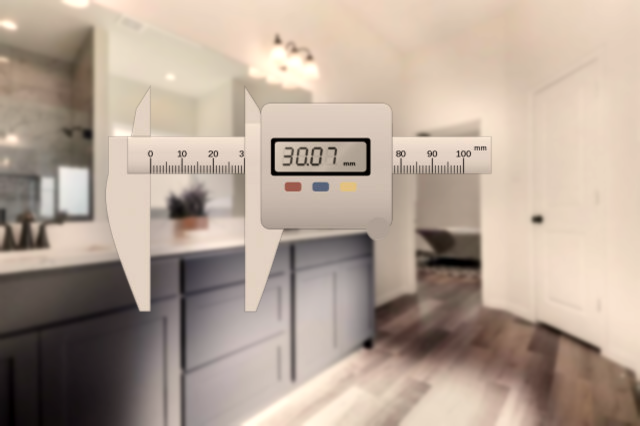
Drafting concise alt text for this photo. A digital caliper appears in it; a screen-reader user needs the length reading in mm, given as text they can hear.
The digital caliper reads 30.07 mm
